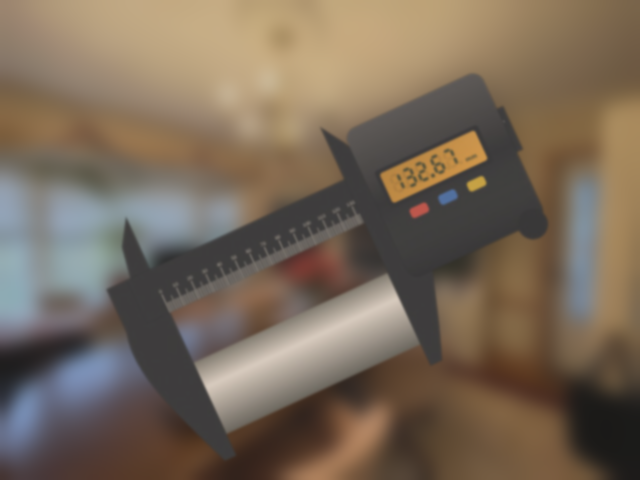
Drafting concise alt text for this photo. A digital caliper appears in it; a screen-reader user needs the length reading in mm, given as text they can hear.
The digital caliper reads 132.67 mm
